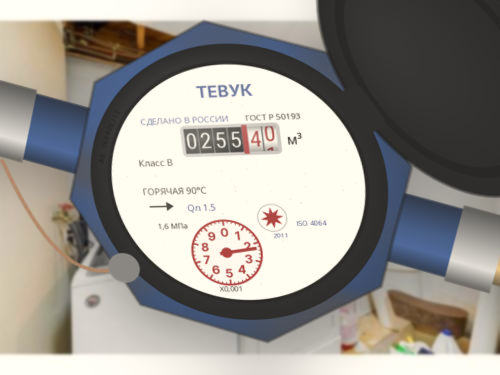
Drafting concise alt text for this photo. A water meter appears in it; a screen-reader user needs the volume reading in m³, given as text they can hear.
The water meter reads 255.402 m³
